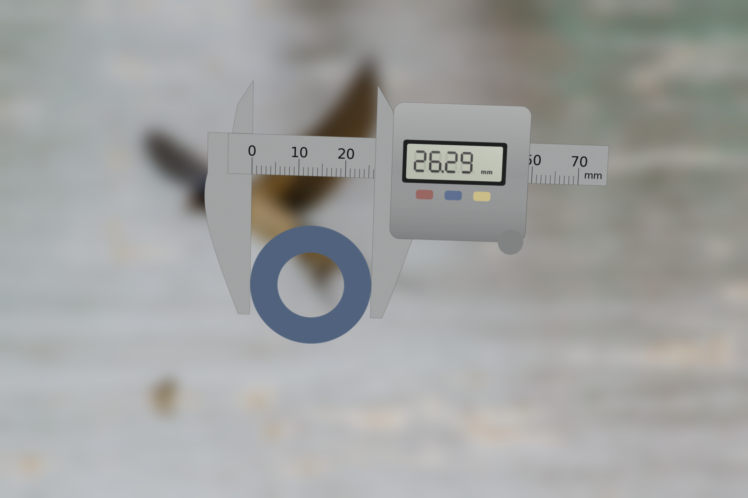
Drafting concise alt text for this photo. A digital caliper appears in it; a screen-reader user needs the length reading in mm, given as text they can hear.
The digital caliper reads 26.29 mm
